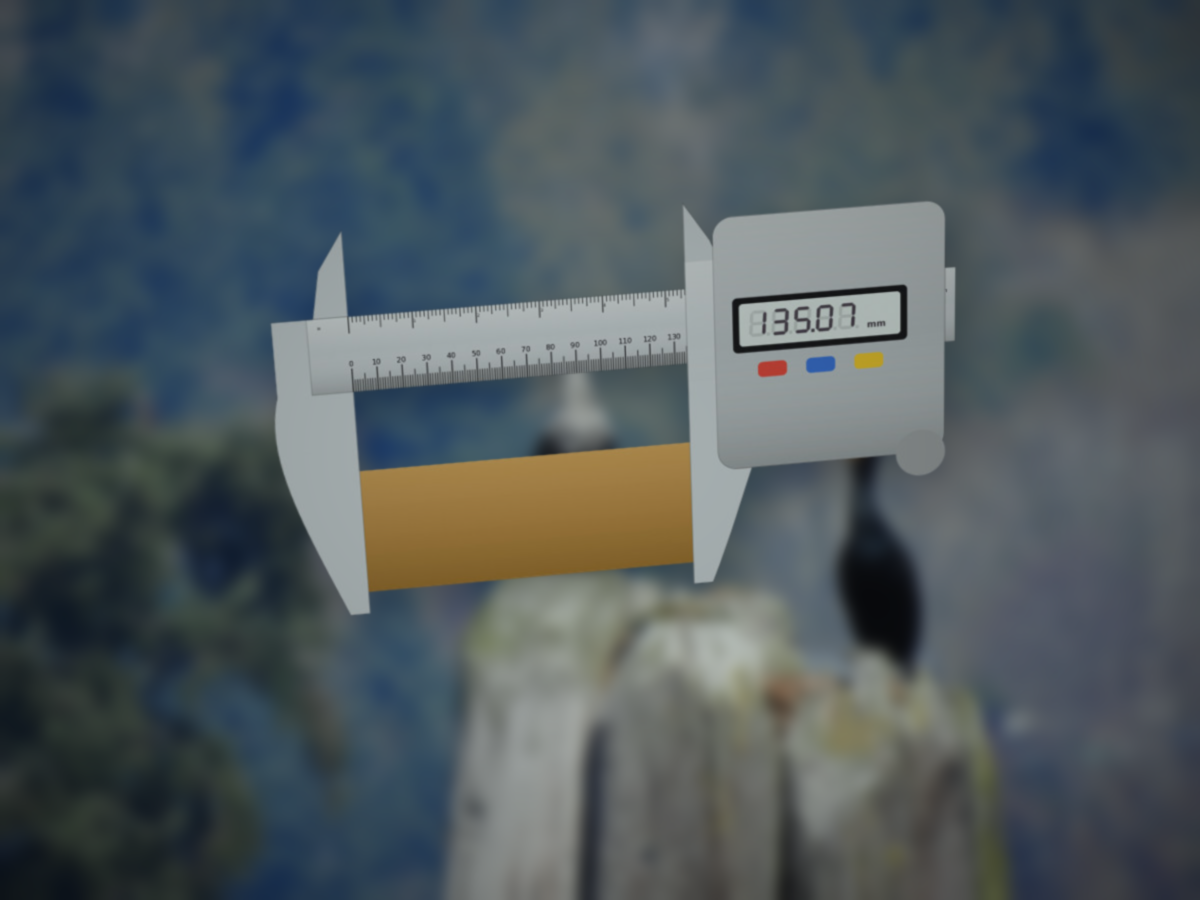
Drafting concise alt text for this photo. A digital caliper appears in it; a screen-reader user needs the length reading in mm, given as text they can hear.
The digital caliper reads 135.07 mm
